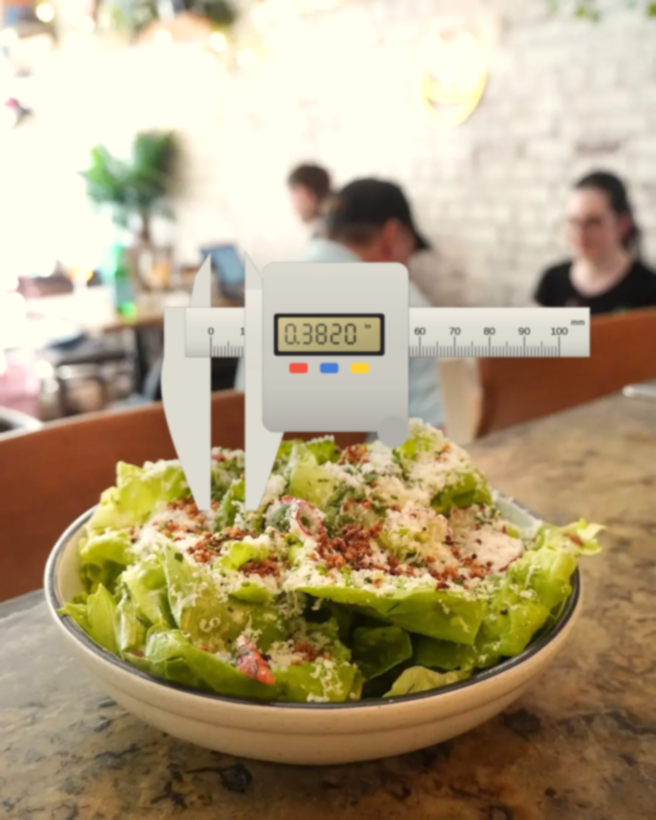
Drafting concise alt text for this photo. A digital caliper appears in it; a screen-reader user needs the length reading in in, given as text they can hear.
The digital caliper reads 0.3820 in
